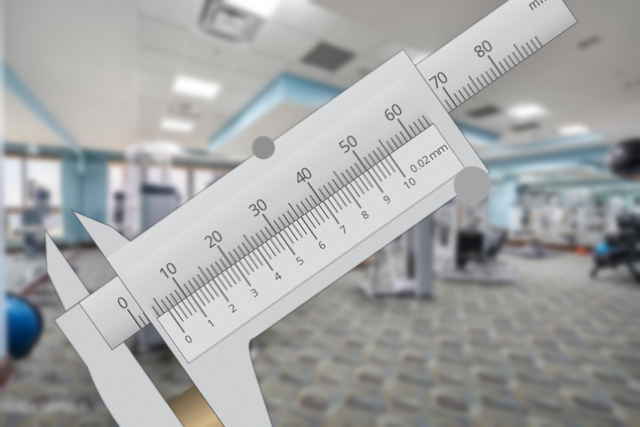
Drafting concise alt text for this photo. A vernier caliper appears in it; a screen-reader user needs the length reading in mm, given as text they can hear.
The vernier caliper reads 6.0 mm
